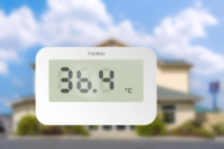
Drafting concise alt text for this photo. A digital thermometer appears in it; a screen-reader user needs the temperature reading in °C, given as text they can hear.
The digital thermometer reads 36.4 °C
